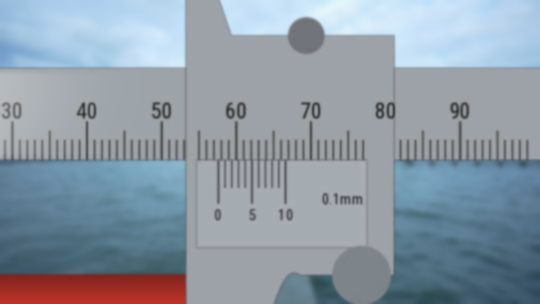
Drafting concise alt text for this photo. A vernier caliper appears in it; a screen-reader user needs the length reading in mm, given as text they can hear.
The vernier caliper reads 57.6 mm
